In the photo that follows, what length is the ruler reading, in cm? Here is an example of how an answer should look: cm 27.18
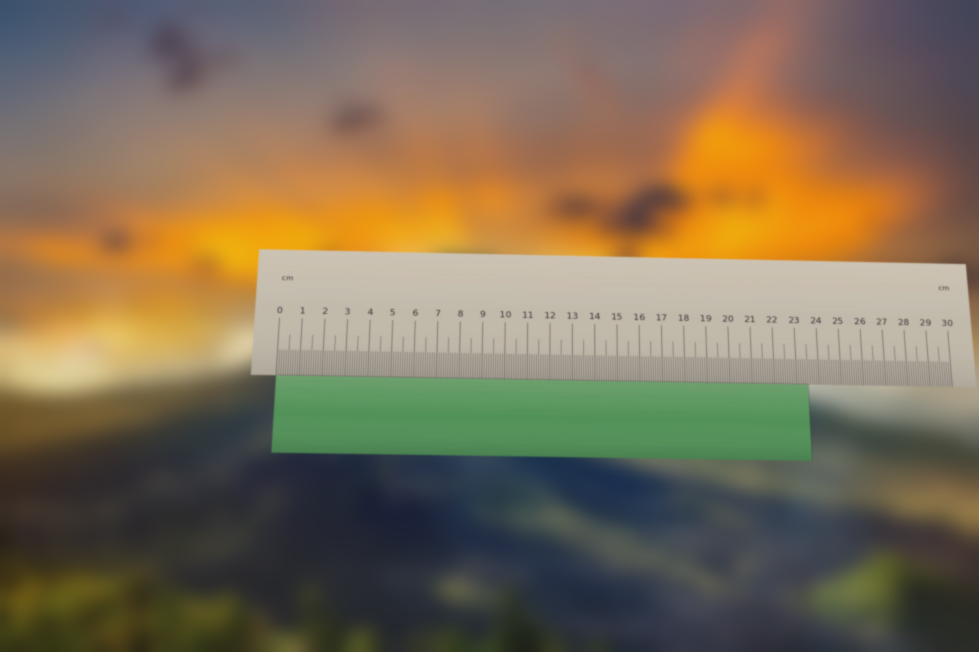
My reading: cm 23.5
